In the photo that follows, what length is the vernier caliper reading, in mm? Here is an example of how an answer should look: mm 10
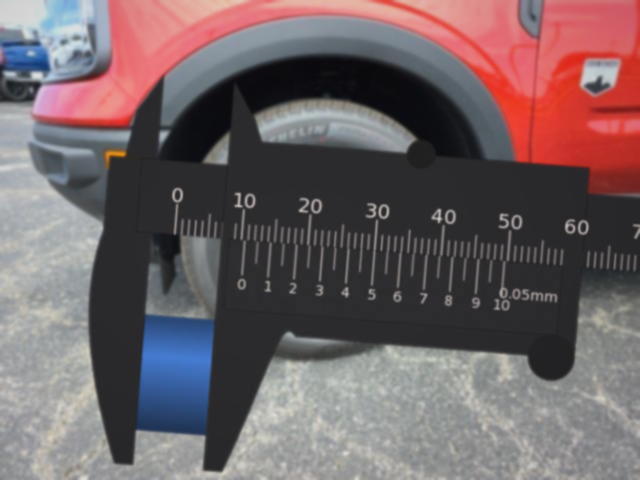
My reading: mm 10.5
